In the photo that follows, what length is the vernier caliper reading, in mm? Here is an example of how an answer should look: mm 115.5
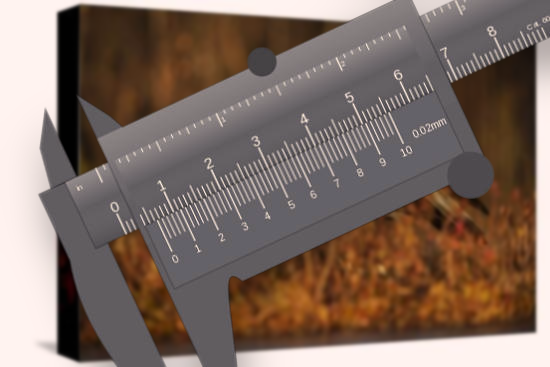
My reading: mm 6.5
